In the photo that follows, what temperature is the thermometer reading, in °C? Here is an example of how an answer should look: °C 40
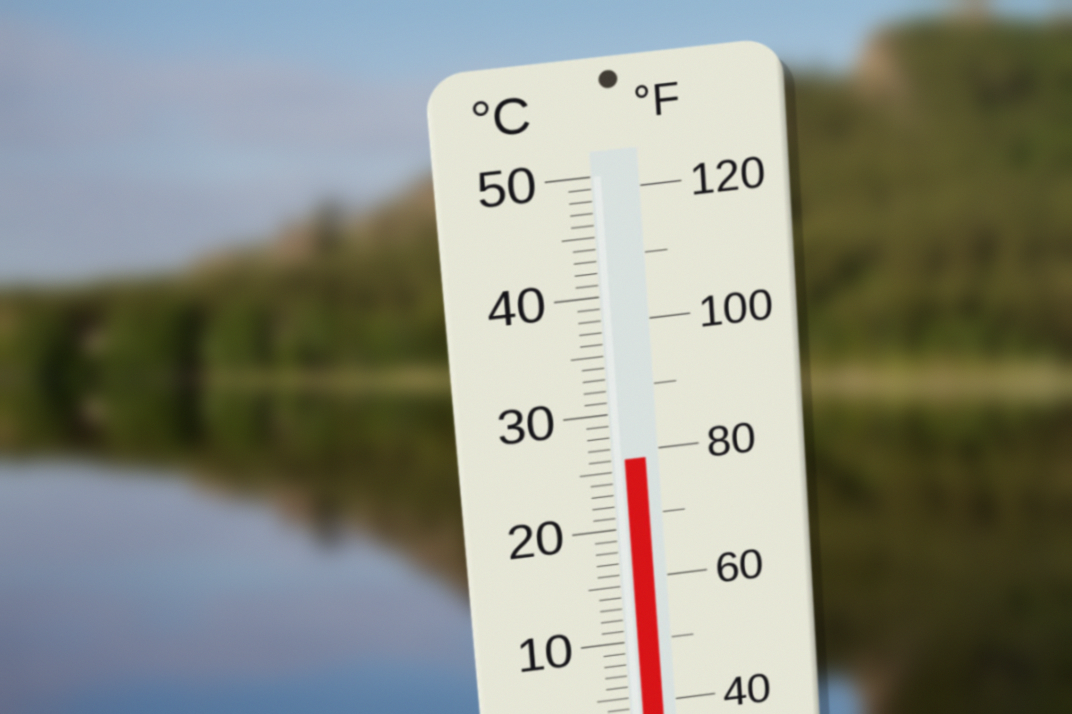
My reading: °C 26
